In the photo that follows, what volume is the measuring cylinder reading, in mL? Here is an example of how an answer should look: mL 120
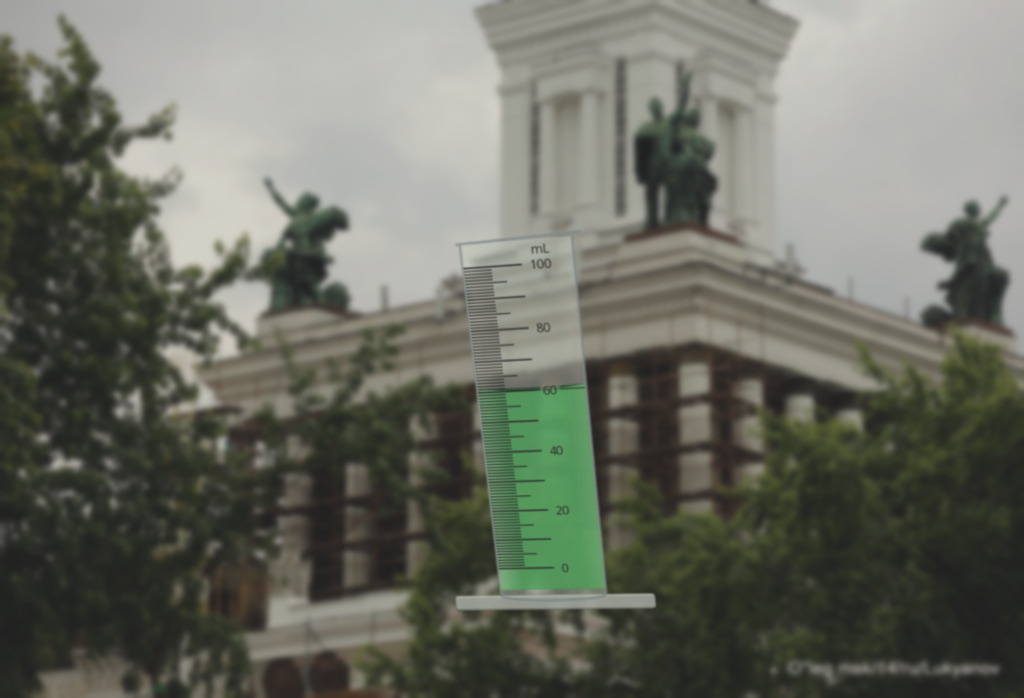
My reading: mL 60
